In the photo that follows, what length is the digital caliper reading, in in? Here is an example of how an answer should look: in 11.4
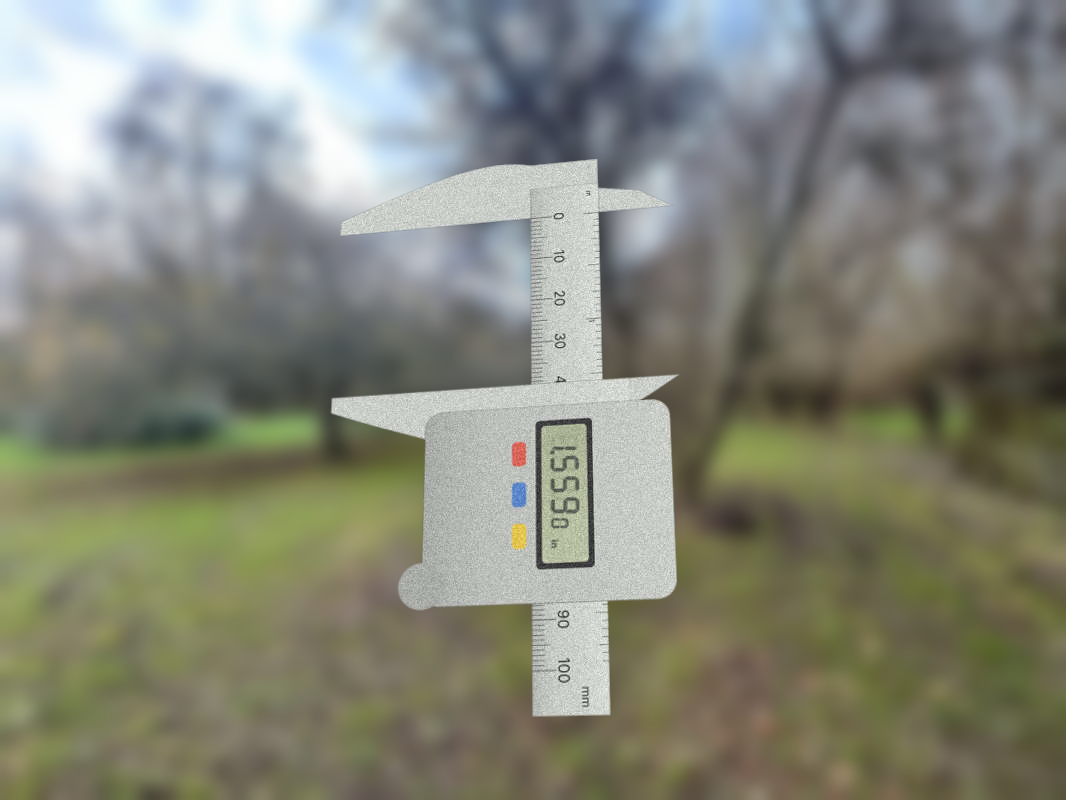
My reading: in 1.5590
